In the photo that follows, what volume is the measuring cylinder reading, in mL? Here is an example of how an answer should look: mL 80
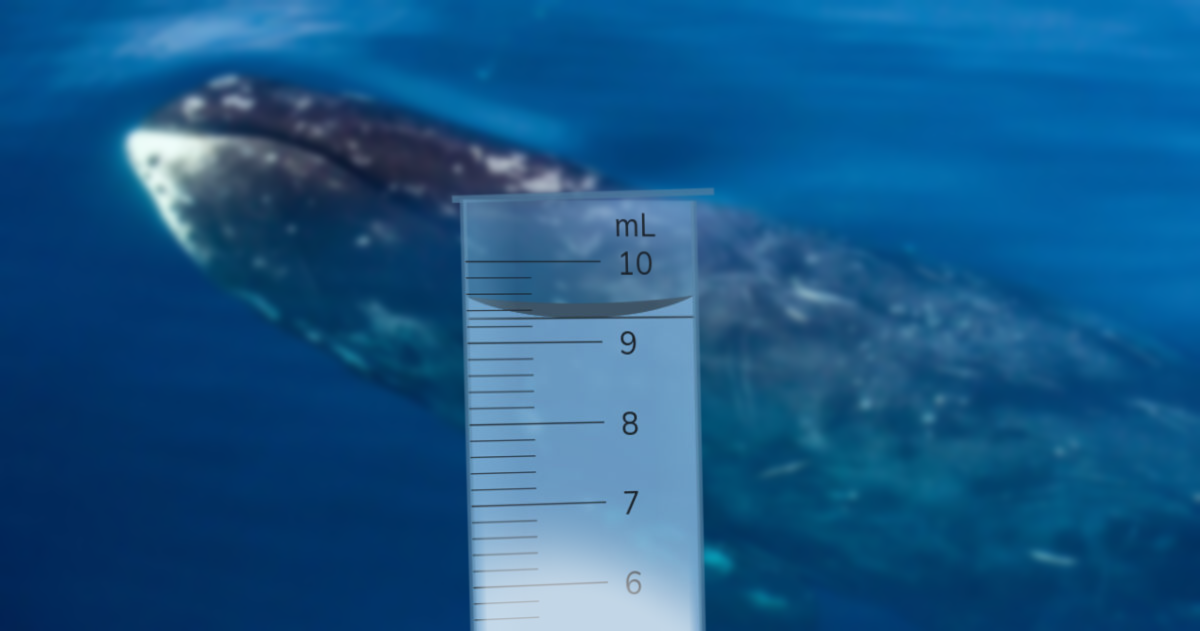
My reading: mL 9.3
